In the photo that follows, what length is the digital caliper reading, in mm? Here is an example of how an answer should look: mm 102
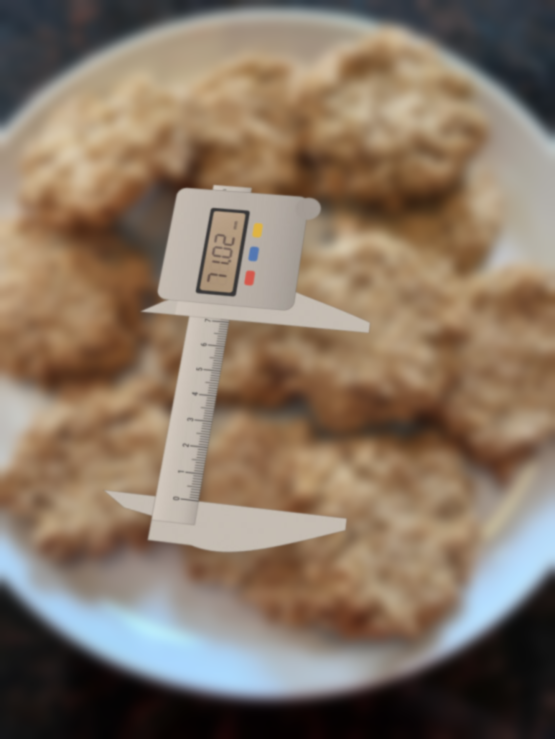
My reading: mm 71.02
